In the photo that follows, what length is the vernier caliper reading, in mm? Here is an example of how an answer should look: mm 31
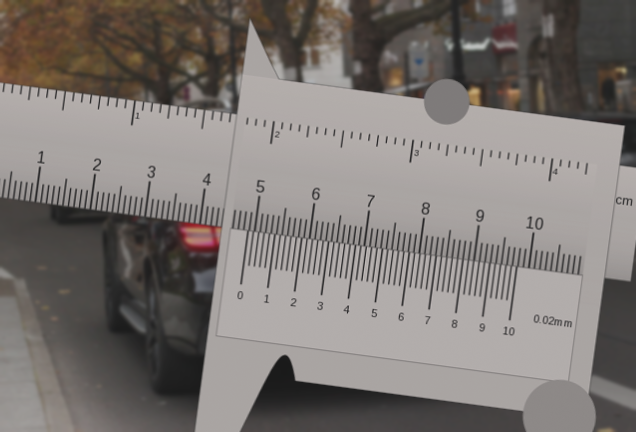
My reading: mm 48.8
